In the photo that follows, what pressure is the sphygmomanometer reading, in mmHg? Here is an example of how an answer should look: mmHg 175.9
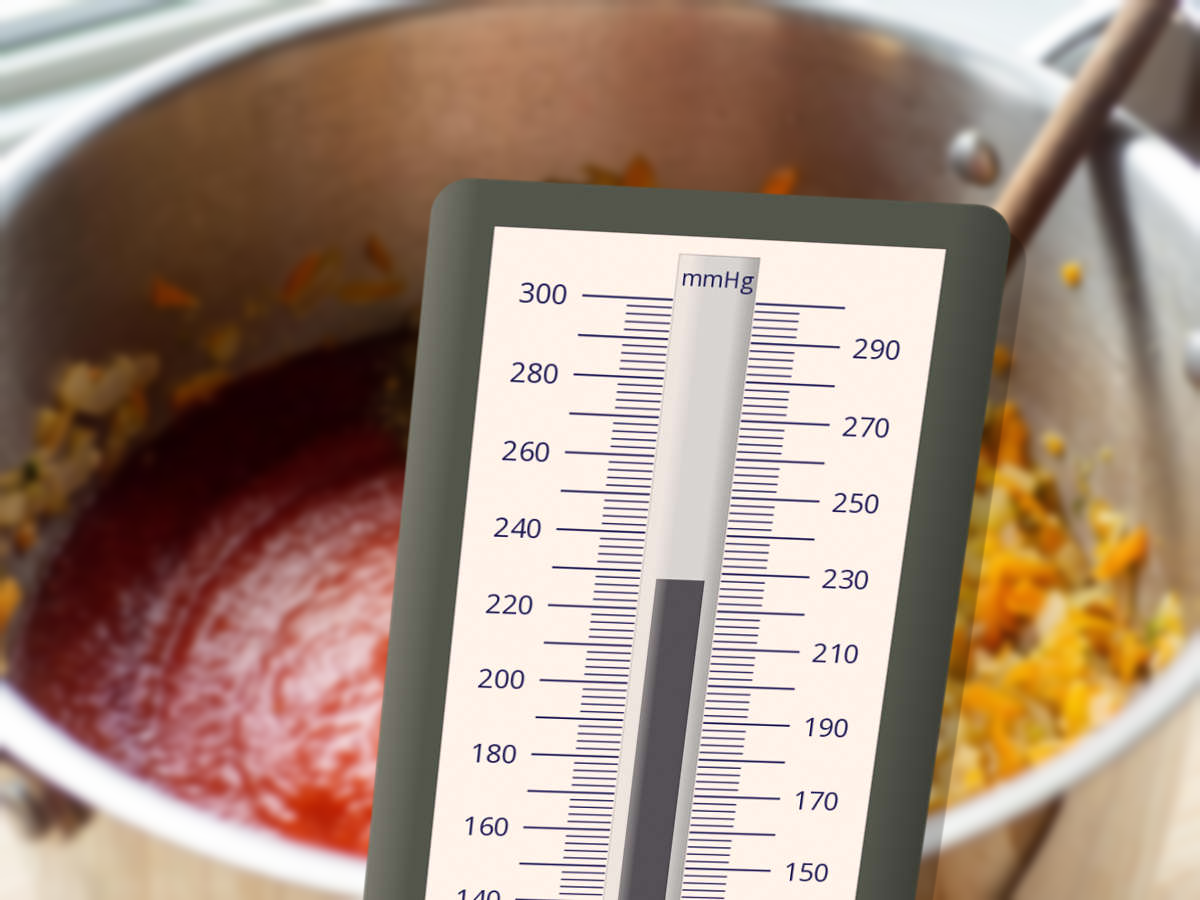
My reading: mmHg 228
